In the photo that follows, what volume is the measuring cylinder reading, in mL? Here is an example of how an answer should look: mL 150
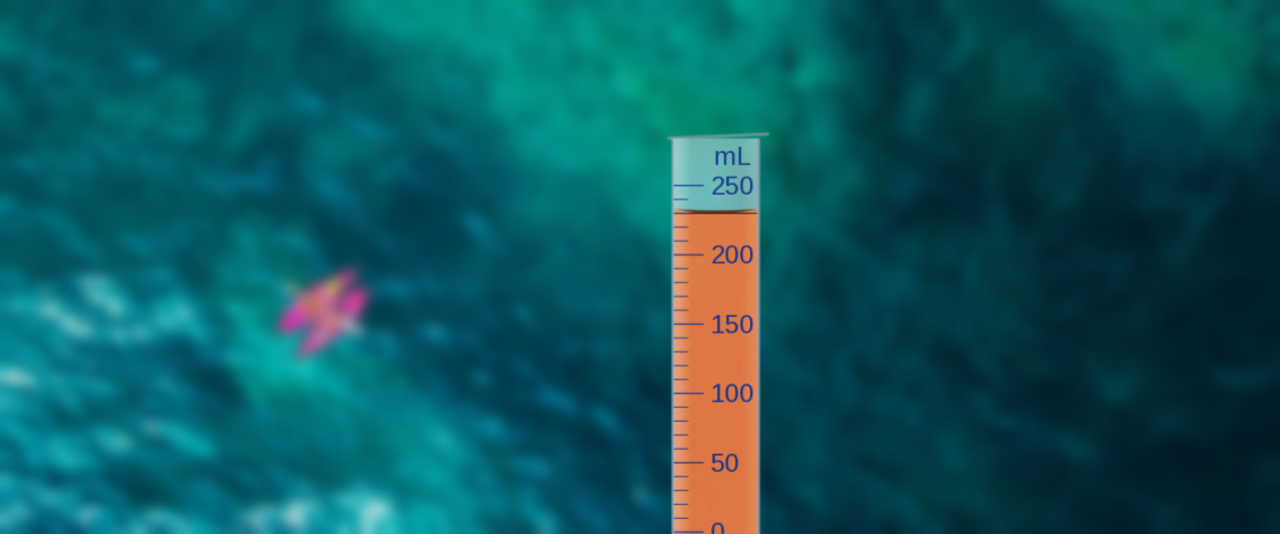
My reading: mL 230
